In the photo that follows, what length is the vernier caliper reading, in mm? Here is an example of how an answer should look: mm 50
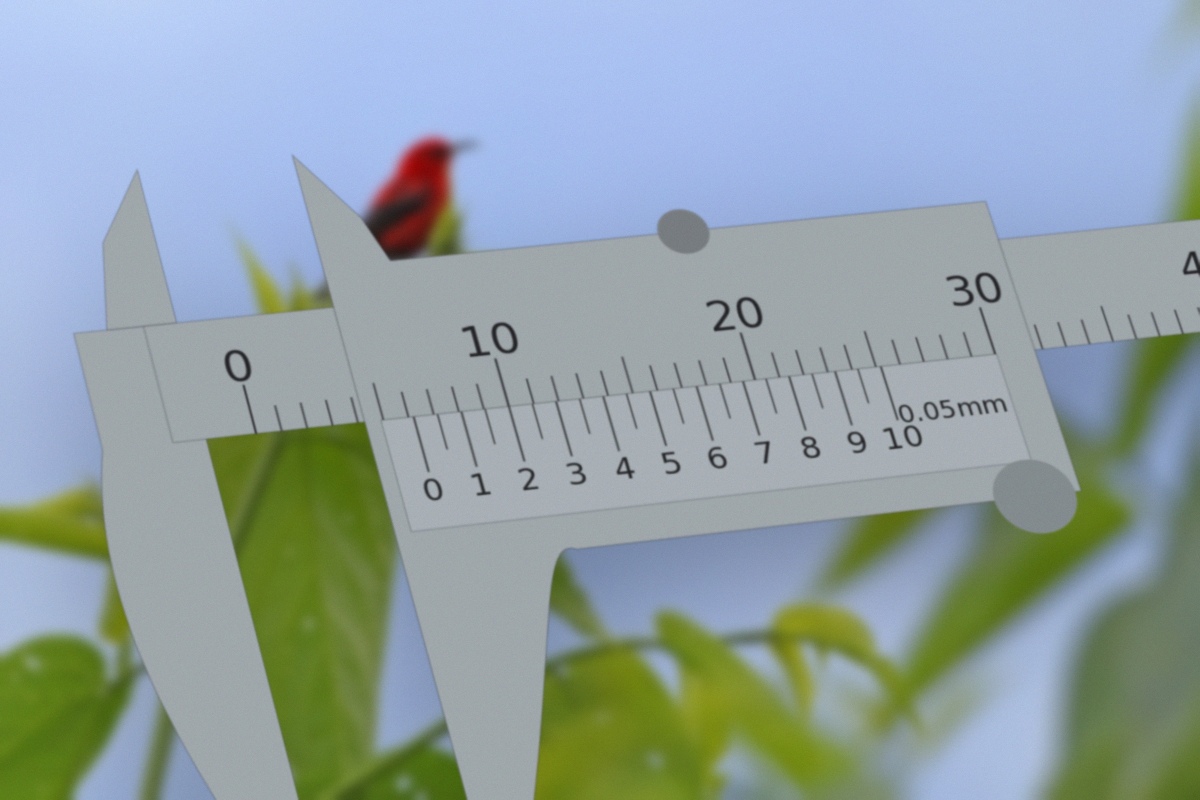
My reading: mm 6.2
